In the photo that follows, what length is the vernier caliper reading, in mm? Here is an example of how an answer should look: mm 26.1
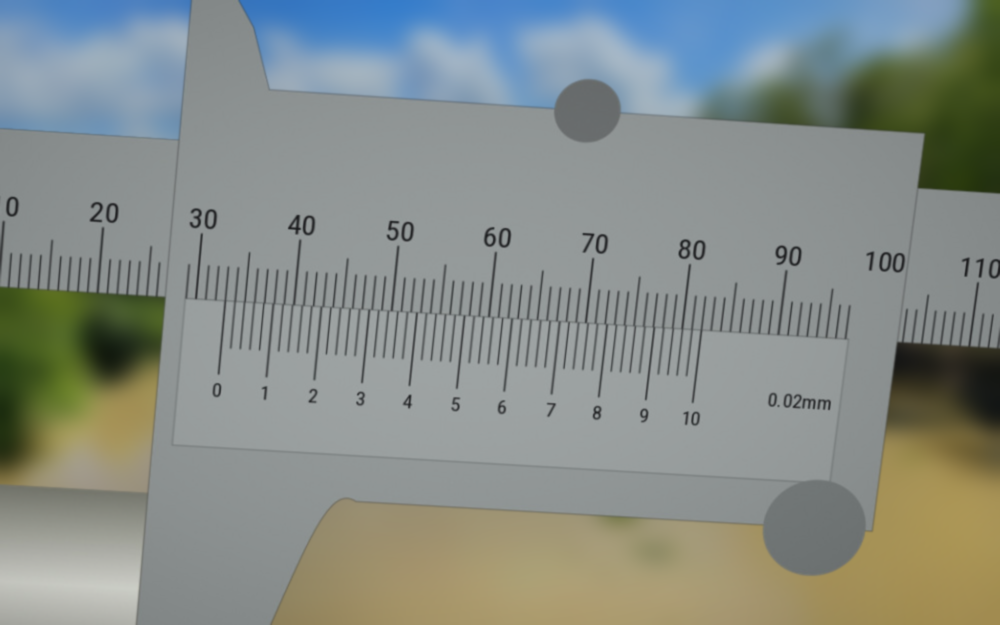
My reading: mm 33.0
